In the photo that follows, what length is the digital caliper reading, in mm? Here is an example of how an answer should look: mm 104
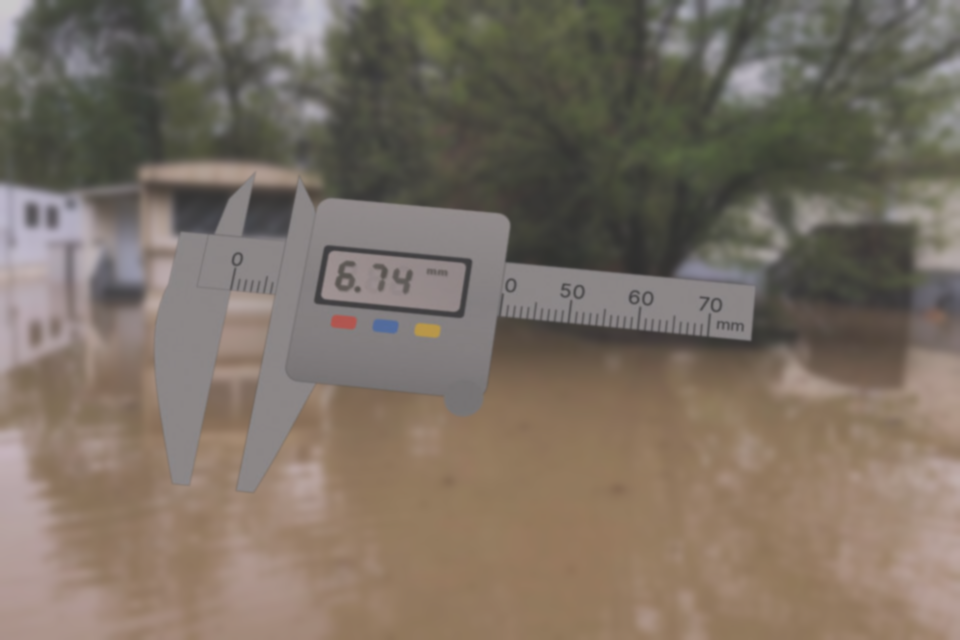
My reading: mm 6.74
